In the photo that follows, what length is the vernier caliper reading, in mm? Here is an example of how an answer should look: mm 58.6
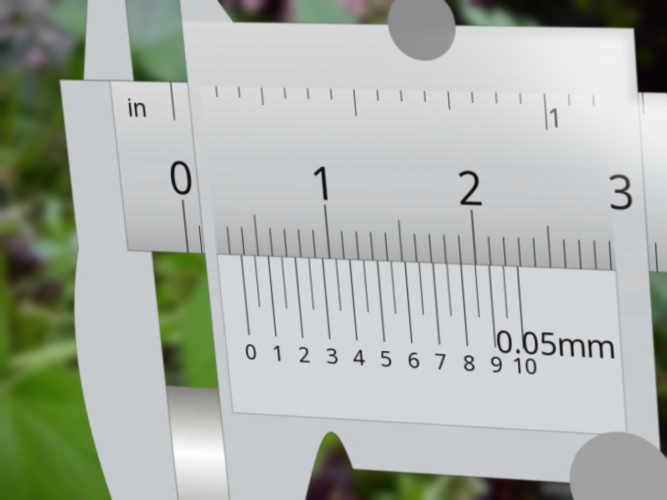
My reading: mm 3.8
